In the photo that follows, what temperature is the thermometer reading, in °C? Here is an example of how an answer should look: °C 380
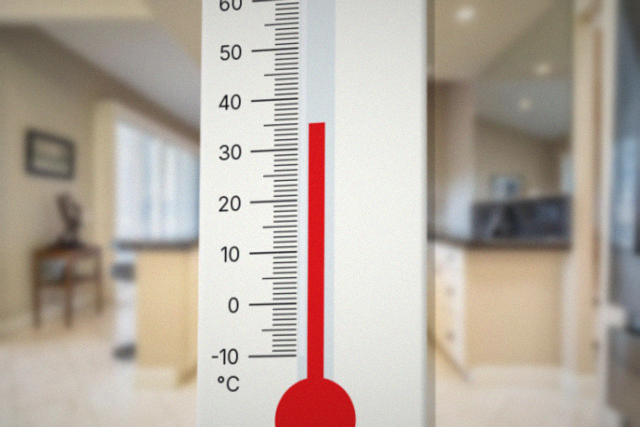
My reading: °C 35
